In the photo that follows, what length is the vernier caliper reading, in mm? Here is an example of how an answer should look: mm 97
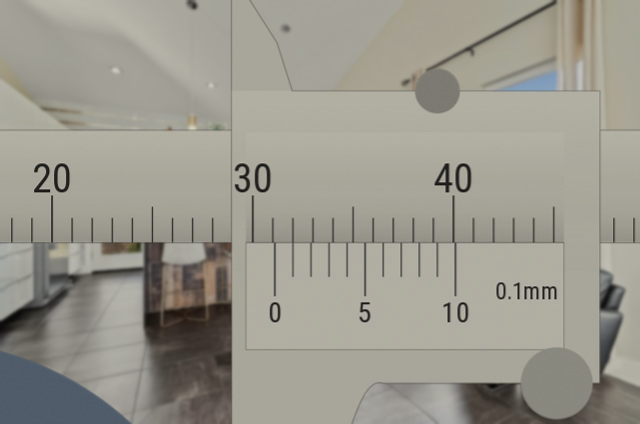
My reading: mm 31.1
